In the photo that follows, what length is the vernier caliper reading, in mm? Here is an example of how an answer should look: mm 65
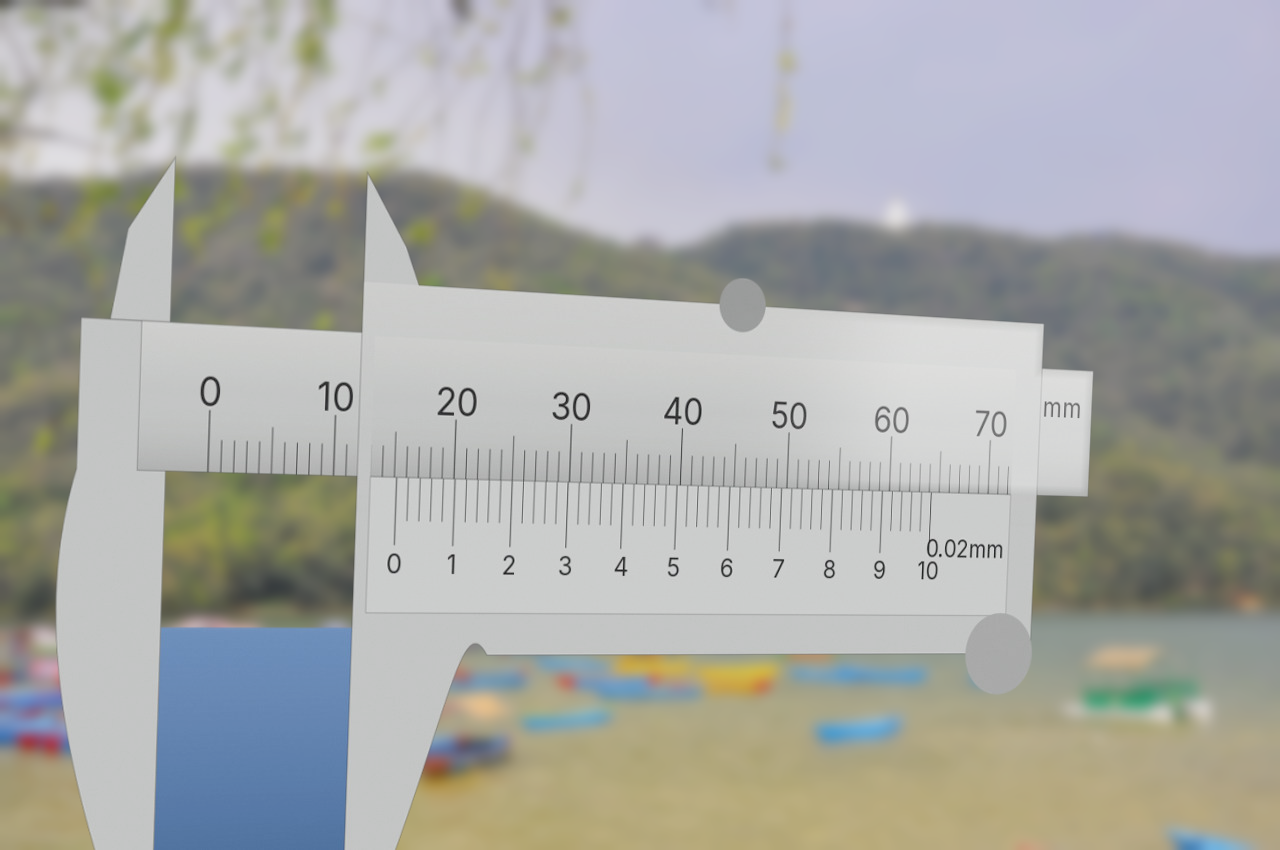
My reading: mm 15.2
